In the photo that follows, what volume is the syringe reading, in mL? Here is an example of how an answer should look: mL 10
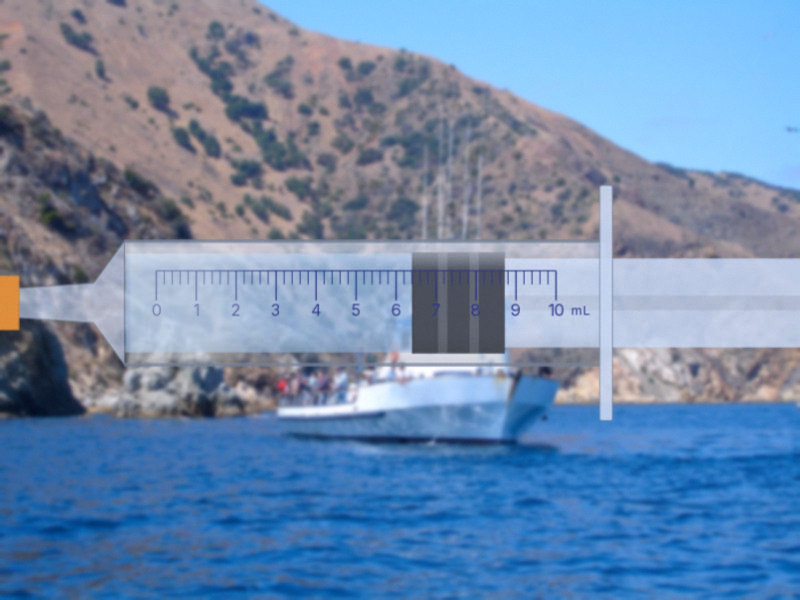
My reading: mL 6.4
